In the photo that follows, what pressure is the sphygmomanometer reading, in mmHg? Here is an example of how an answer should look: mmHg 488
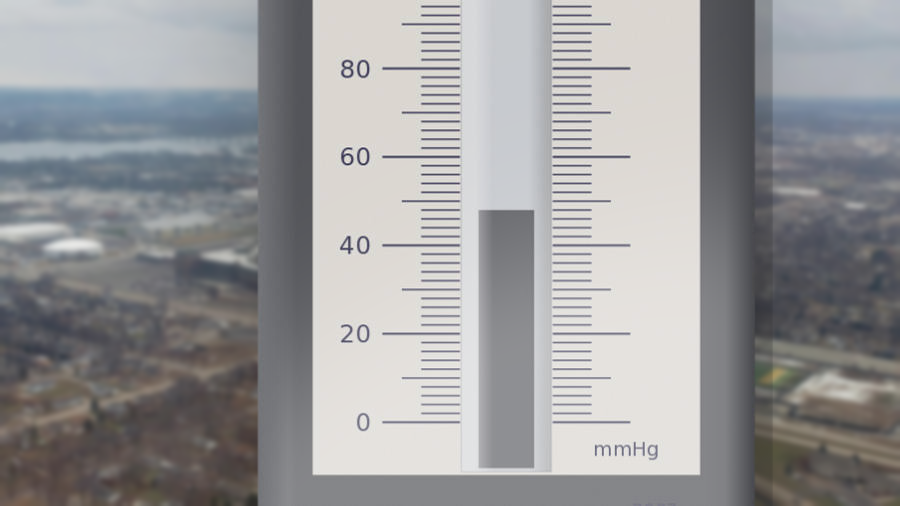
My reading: mmHg 48
